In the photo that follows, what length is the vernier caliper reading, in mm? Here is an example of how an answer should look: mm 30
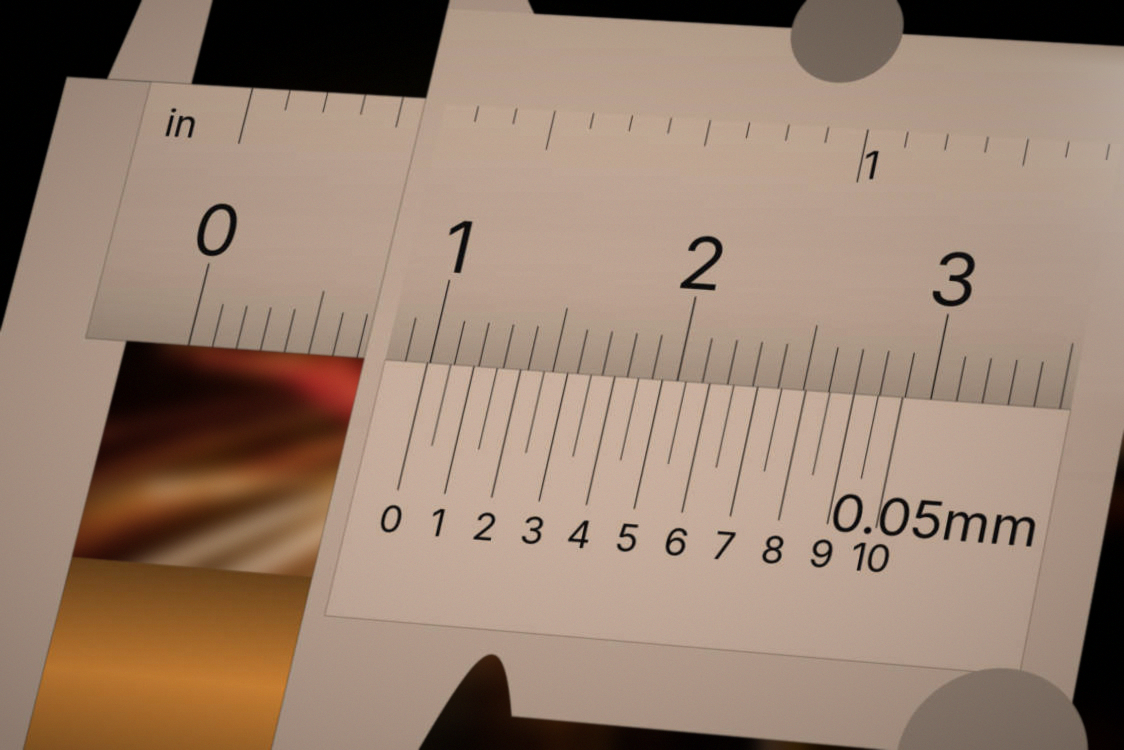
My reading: mm 9.9
